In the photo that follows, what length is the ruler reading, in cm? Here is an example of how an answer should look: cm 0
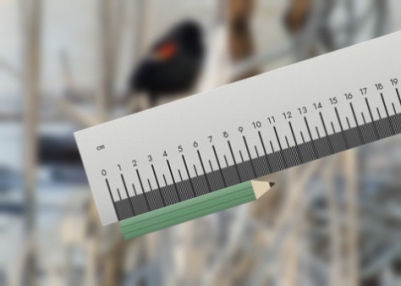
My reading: cm 10
